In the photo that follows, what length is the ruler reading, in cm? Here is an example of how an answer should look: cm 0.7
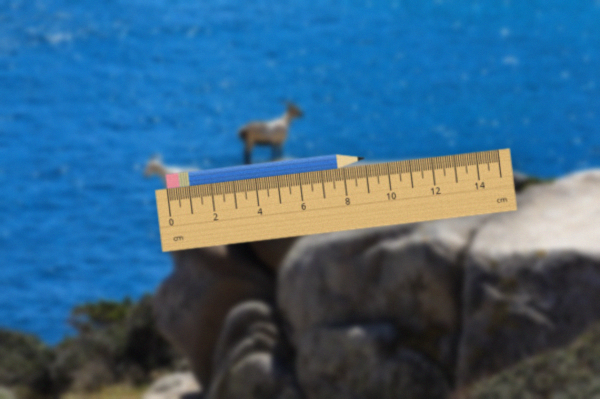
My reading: cm 9
